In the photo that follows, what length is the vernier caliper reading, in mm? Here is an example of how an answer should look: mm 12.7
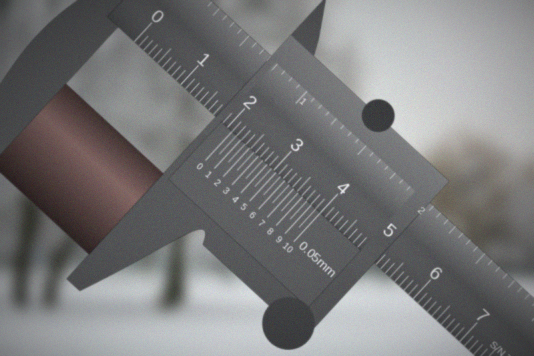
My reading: mm 21.0
